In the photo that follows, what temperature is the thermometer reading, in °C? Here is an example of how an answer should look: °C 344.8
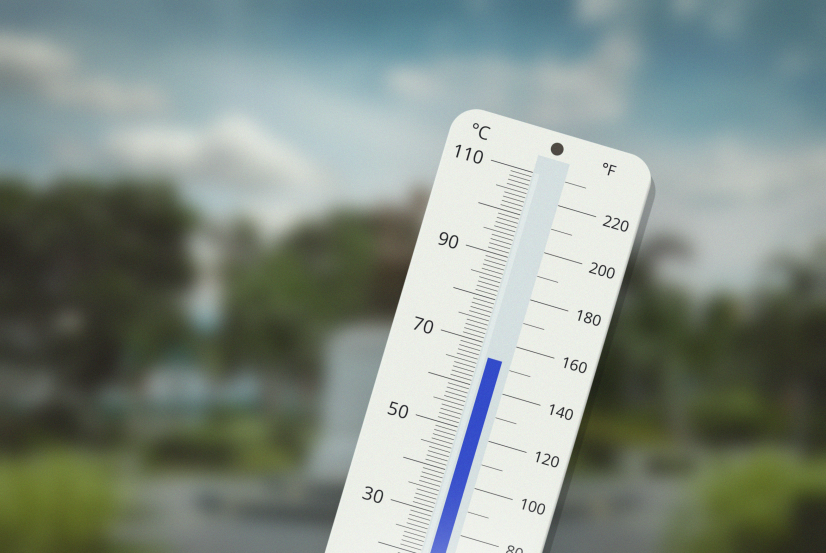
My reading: °C 67
